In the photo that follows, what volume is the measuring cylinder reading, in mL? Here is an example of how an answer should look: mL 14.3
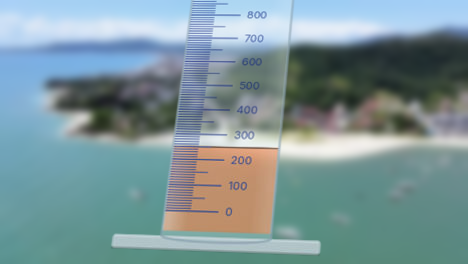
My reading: mL 250
